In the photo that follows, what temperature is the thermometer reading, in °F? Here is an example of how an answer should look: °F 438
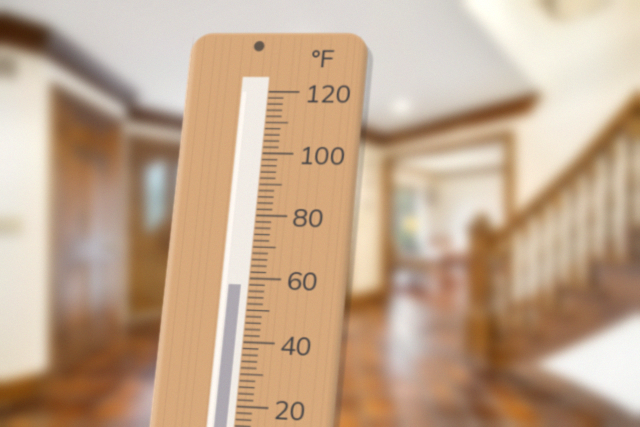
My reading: °F 58
